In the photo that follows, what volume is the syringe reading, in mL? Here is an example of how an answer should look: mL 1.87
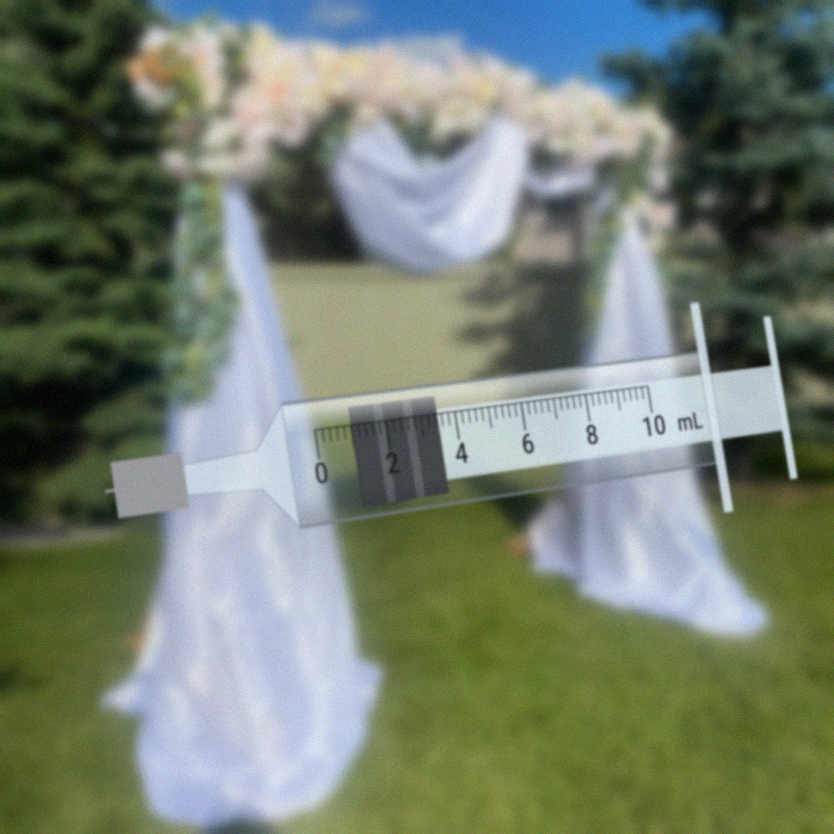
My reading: mL 1
